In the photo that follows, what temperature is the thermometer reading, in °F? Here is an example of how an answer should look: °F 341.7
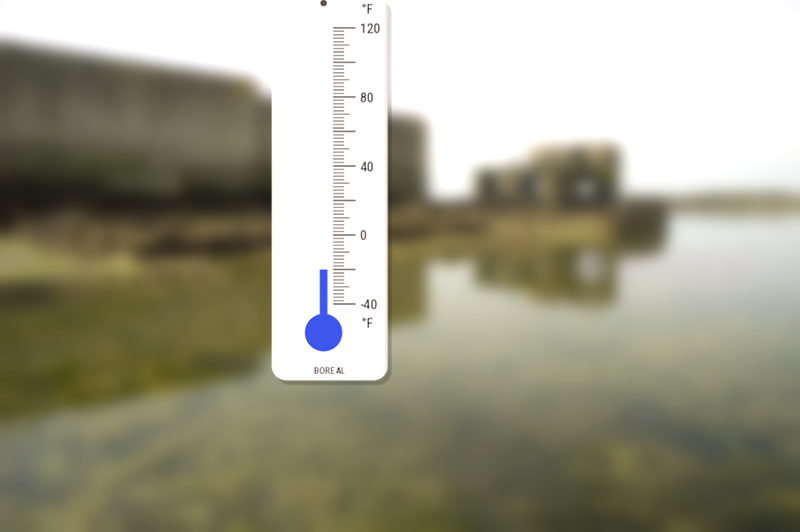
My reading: °F -20
